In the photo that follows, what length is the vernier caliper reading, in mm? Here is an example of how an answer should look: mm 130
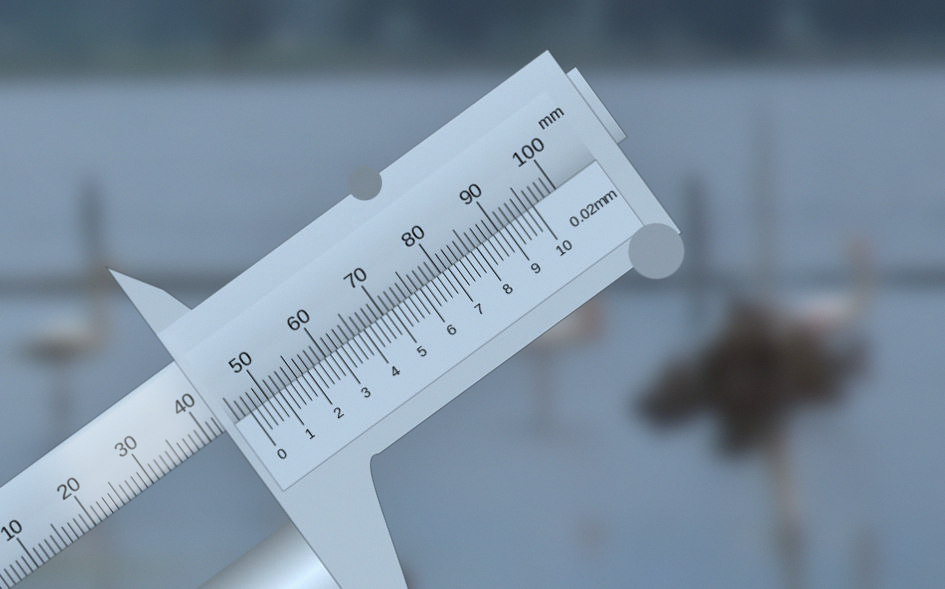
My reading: mm 47.0
